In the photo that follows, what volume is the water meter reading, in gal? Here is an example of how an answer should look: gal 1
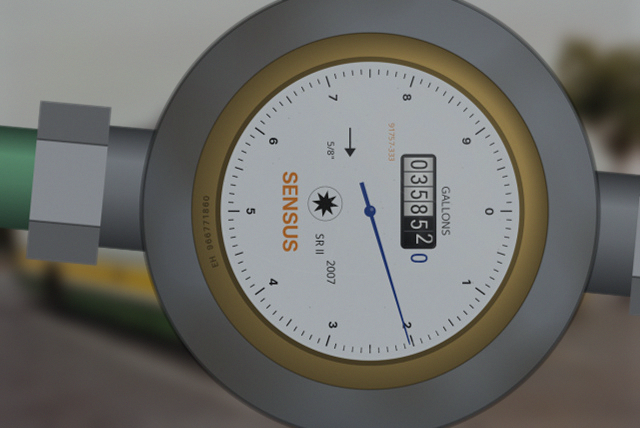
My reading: gal 358522.0
